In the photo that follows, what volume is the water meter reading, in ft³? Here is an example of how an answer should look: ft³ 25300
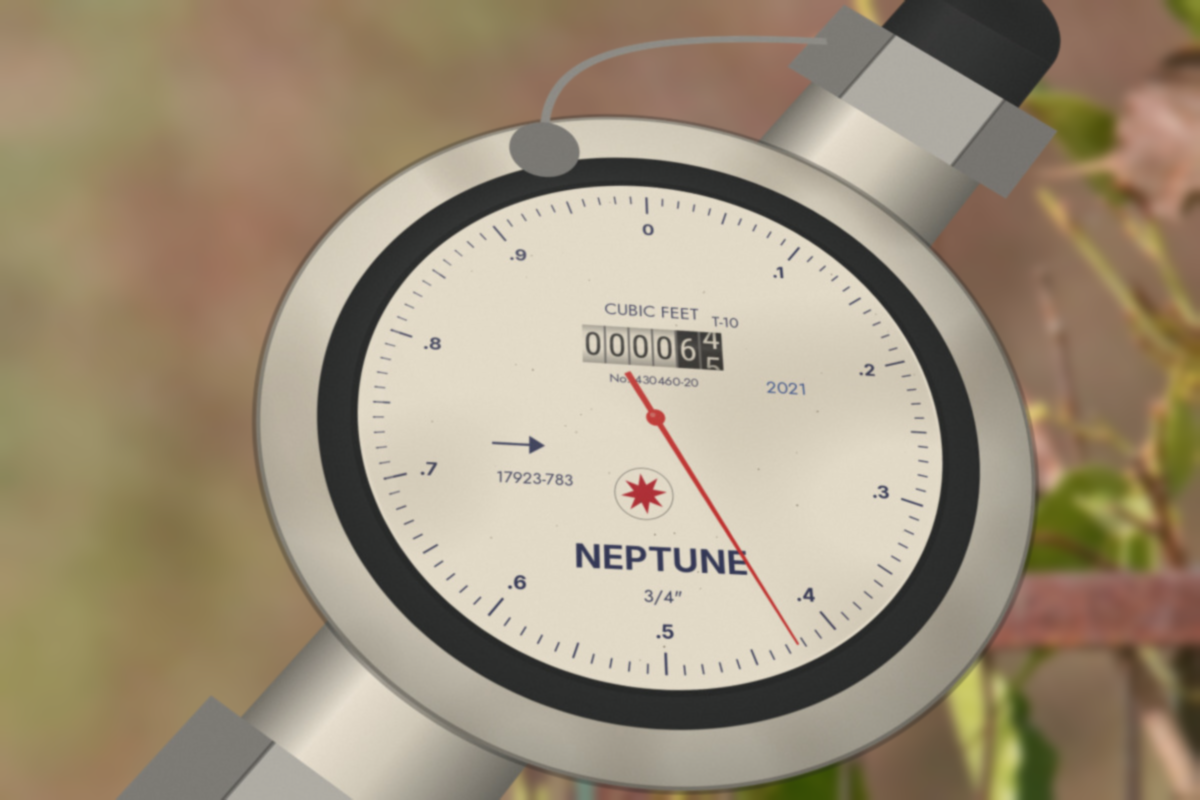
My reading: ft³ 64.42
